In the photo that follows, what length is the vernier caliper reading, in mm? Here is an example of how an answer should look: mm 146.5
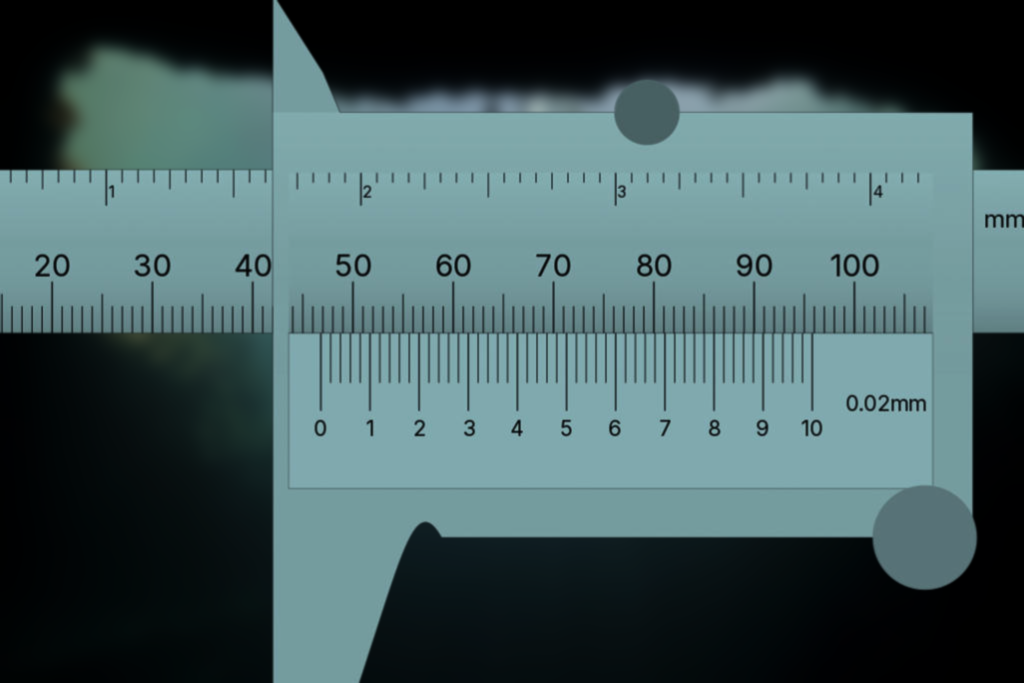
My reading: mm 46.8
